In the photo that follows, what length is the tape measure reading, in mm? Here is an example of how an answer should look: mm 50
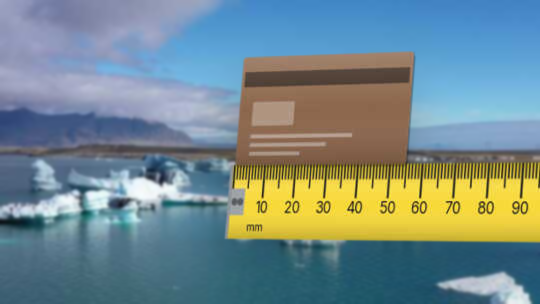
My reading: mm 55
